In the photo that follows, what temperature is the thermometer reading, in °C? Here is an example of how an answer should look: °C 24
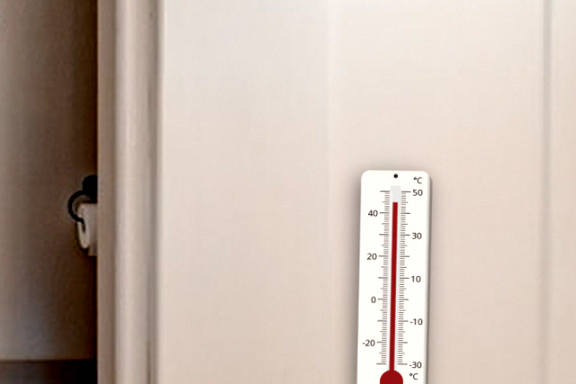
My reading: °C 45
